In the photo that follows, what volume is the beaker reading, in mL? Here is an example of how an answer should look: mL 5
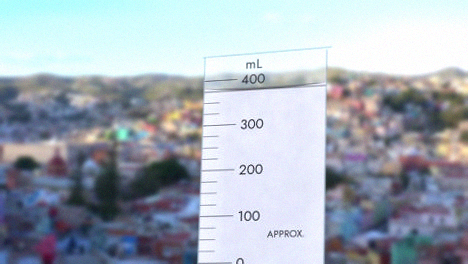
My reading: mL 375
